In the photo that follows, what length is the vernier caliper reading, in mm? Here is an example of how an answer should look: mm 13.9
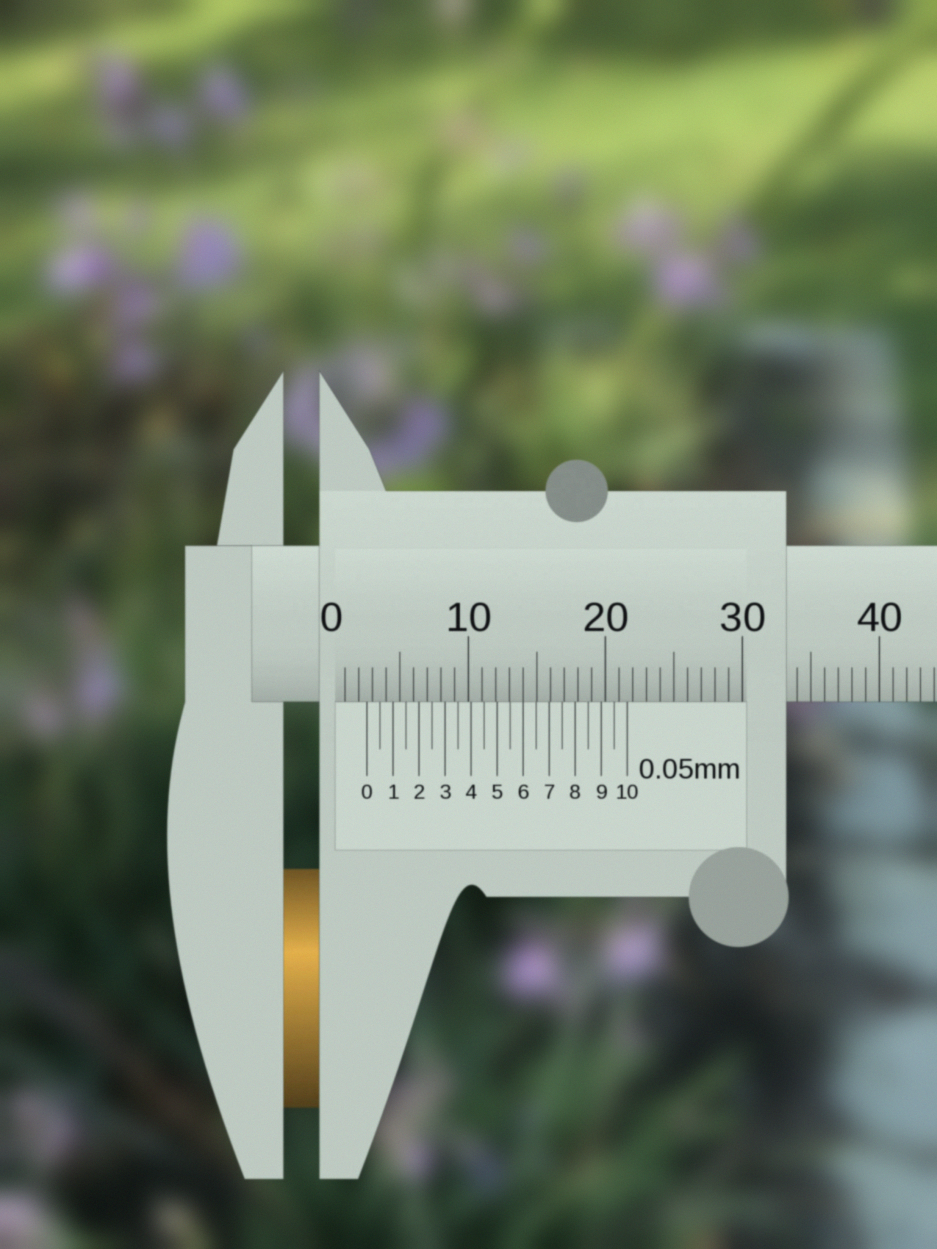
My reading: mm 2.6
